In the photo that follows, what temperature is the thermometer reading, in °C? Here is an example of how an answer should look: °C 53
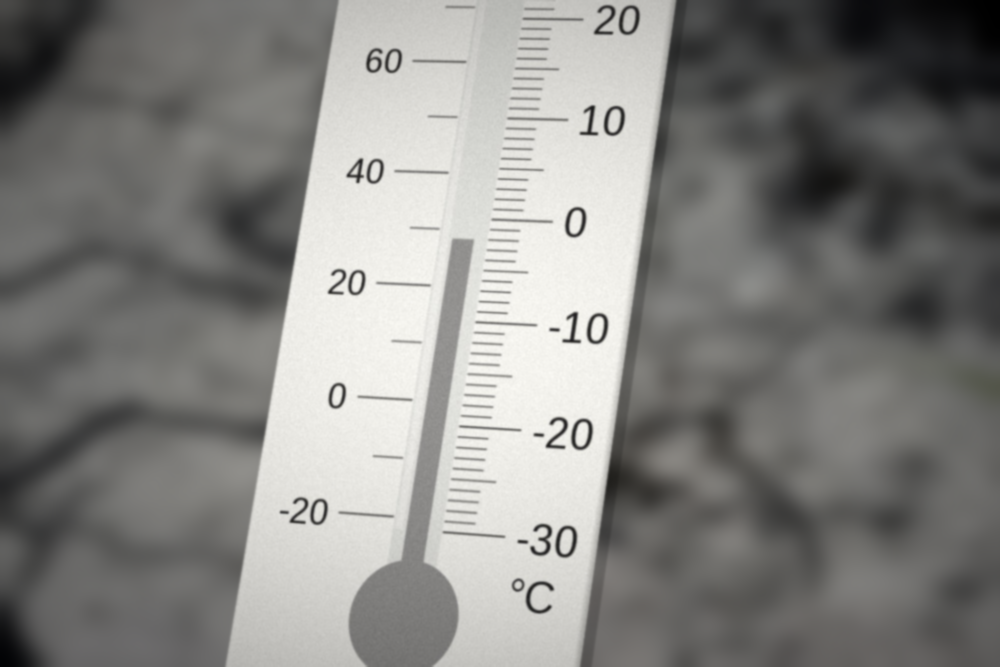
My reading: °C -2
